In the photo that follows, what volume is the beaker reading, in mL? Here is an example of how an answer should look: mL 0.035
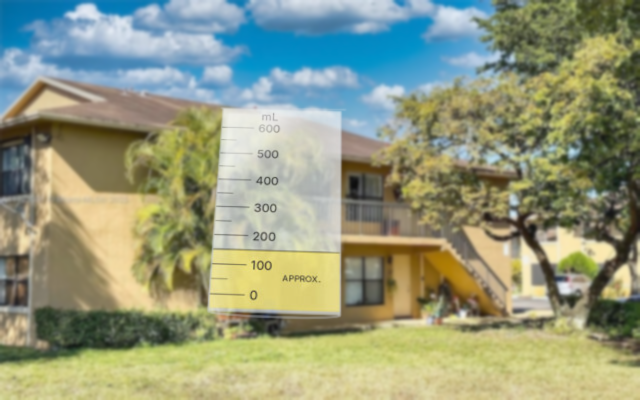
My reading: mL 150
